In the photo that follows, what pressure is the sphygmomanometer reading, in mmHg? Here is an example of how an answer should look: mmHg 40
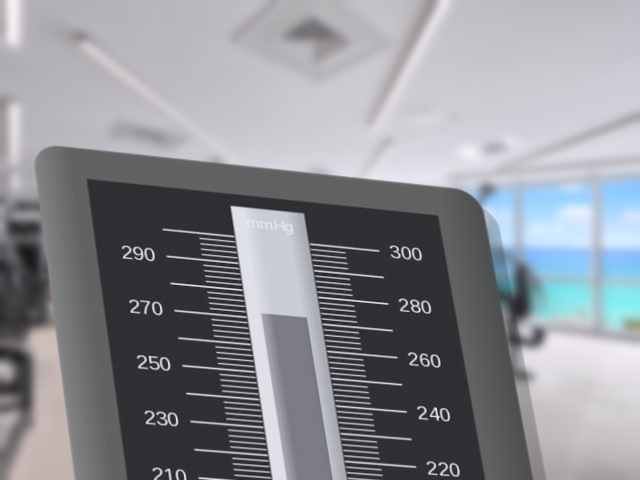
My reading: mmHg 272
